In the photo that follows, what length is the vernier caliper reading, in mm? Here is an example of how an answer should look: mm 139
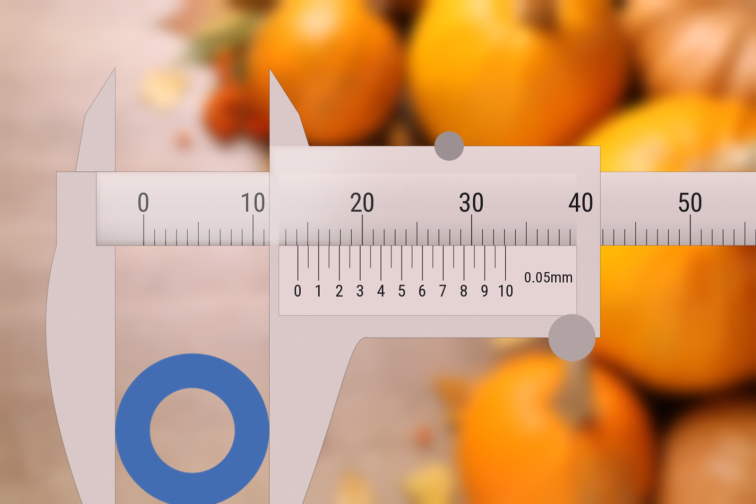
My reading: mm 14.1
